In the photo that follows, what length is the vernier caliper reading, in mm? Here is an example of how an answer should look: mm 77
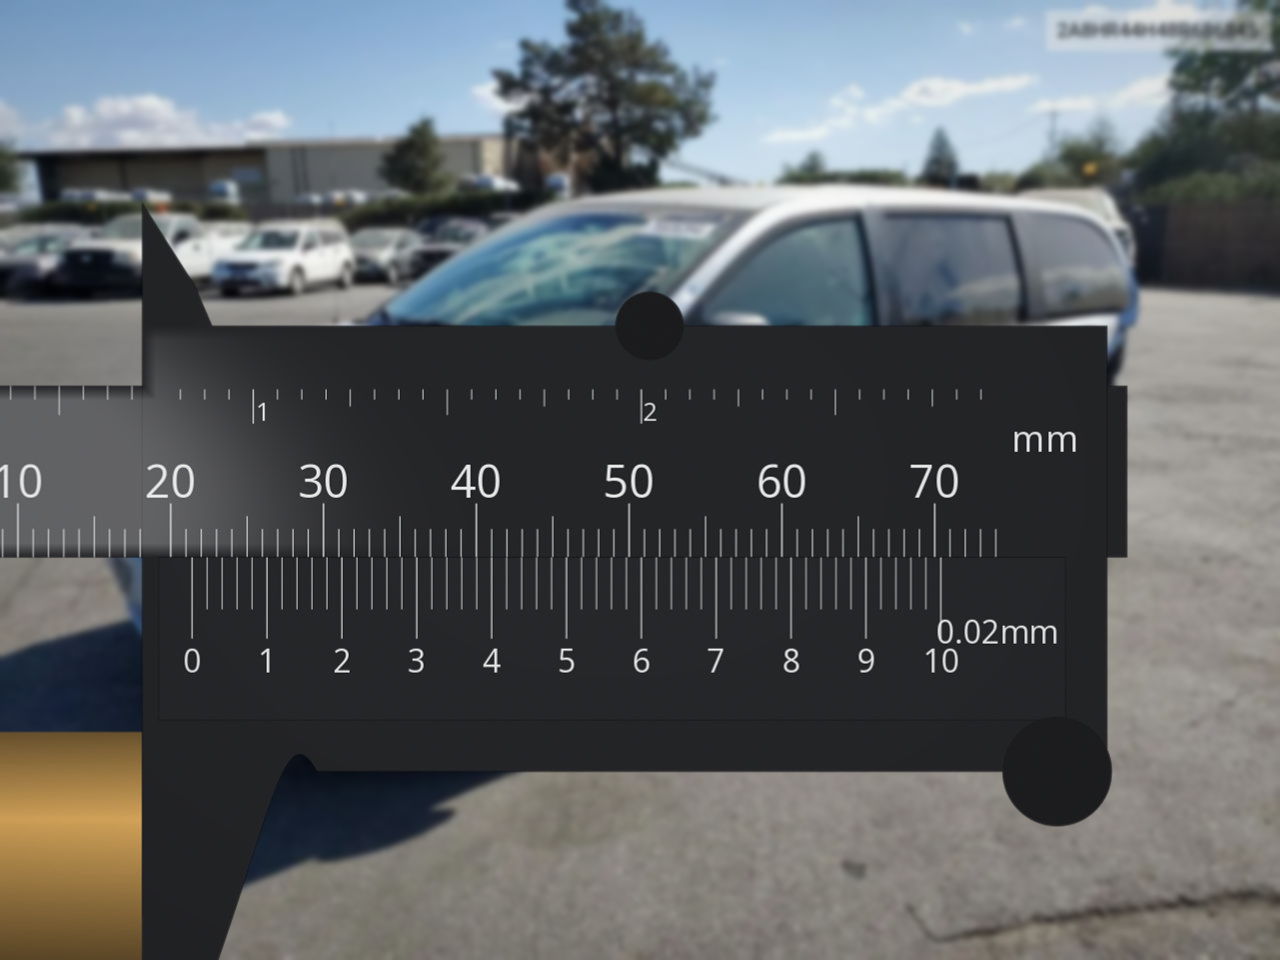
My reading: mm 21.4
